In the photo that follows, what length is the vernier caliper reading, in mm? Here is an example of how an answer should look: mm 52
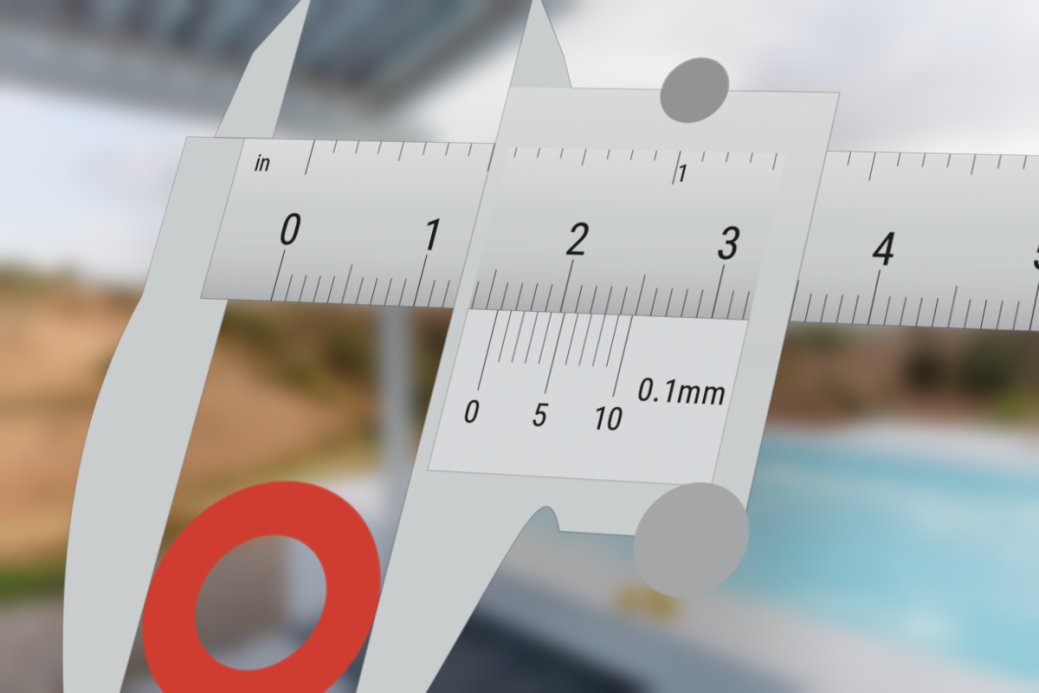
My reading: mm 15.8
